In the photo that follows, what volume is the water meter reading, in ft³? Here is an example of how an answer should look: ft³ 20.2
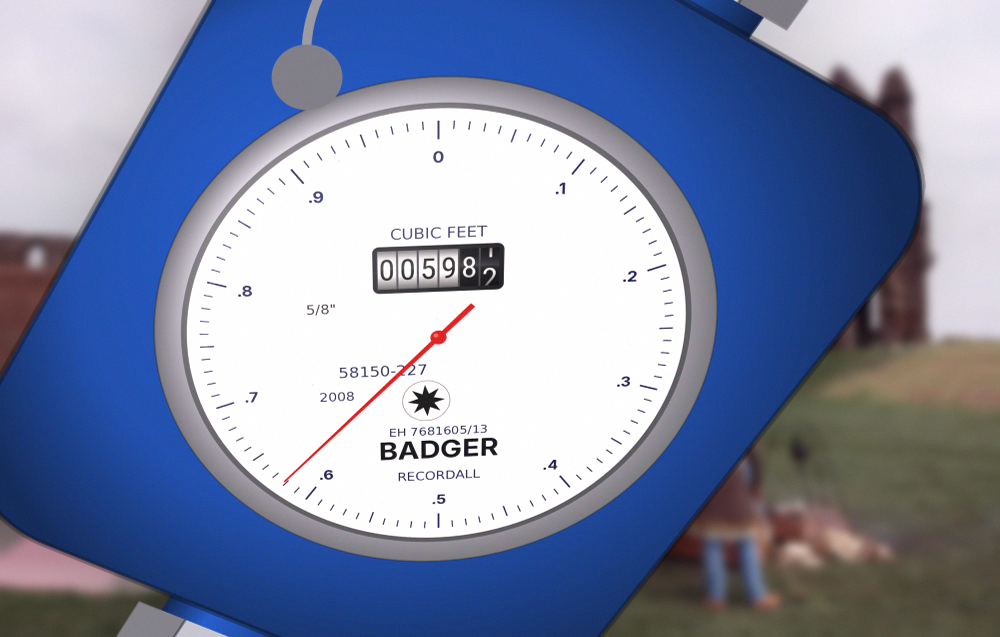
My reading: ft³ 5981.62
